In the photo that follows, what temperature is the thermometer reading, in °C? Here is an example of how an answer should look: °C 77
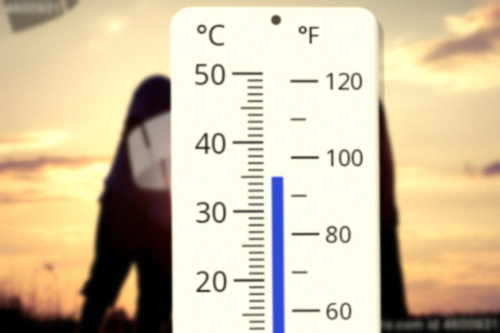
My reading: °C 35
